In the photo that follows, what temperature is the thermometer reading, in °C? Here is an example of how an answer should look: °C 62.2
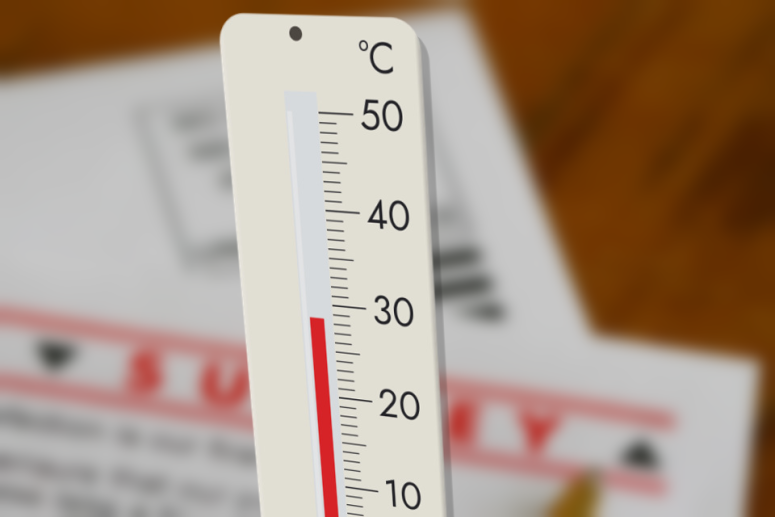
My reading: °C 28.5
